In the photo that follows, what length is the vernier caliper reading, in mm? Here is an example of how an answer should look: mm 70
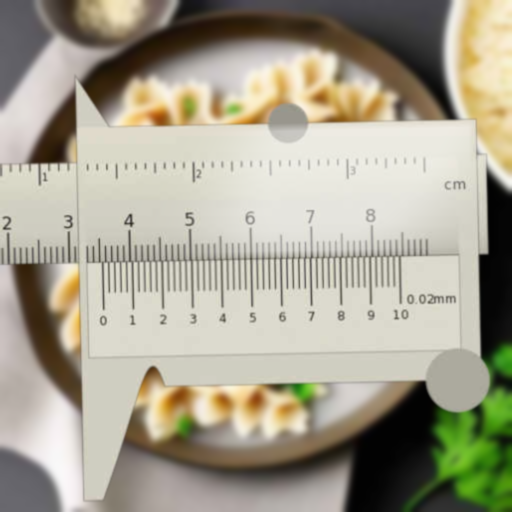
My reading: mm 35.5
